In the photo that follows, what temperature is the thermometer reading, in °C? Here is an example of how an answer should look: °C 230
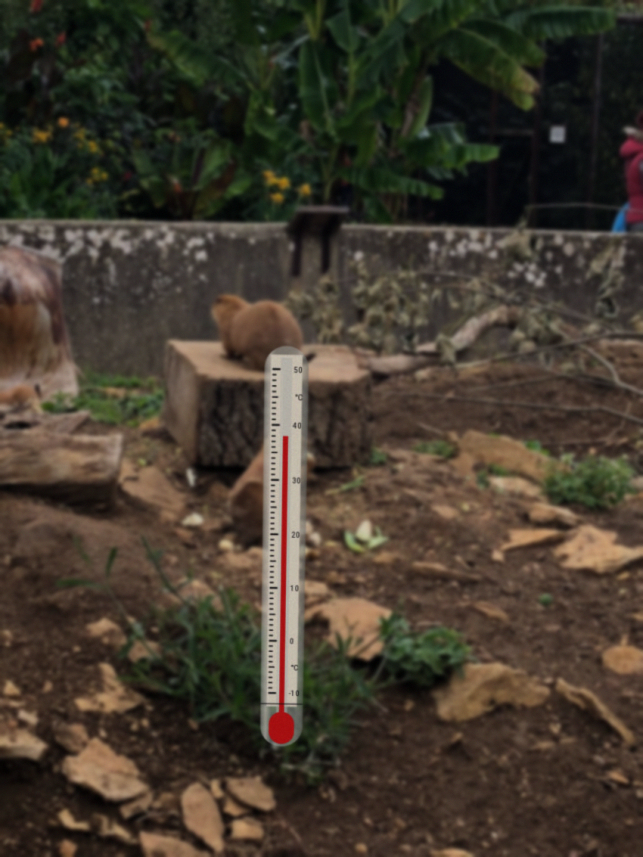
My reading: °C 38
